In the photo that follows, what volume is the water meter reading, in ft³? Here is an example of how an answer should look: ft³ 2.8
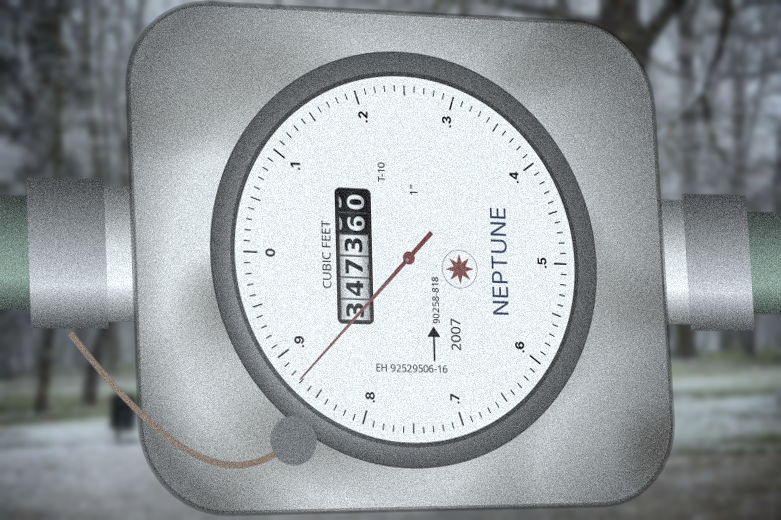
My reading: ft³ 347359.87
